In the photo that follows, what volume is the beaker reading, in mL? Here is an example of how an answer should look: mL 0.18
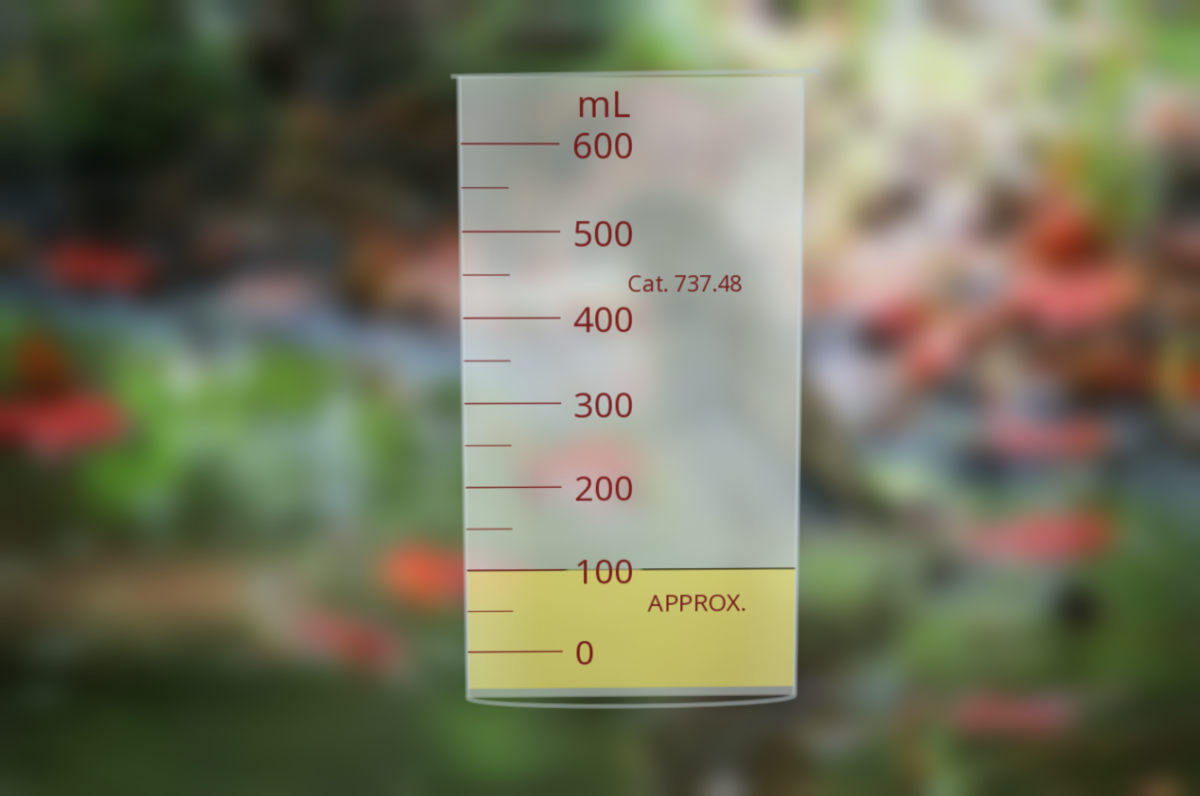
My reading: mL 100
